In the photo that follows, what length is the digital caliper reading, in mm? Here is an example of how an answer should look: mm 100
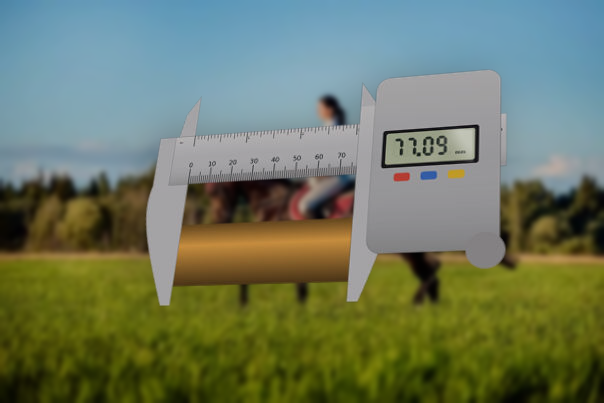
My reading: mm 77.09
